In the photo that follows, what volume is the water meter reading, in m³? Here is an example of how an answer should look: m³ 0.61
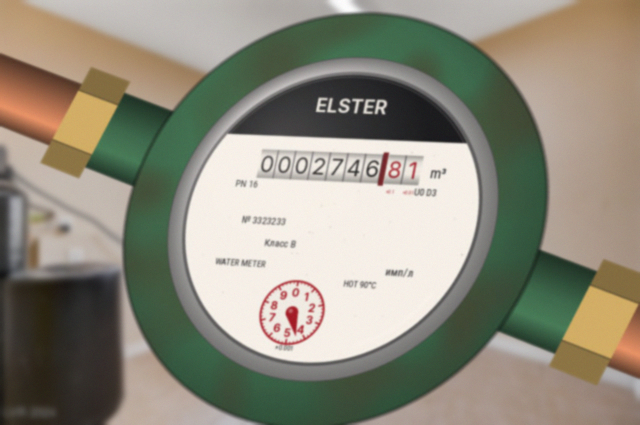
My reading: m³ 2746.814
